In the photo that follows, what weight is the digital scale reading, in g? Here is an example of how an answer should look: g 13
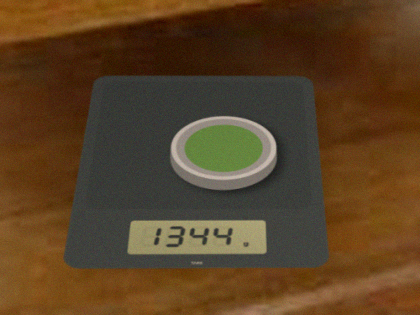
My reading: g 1344
